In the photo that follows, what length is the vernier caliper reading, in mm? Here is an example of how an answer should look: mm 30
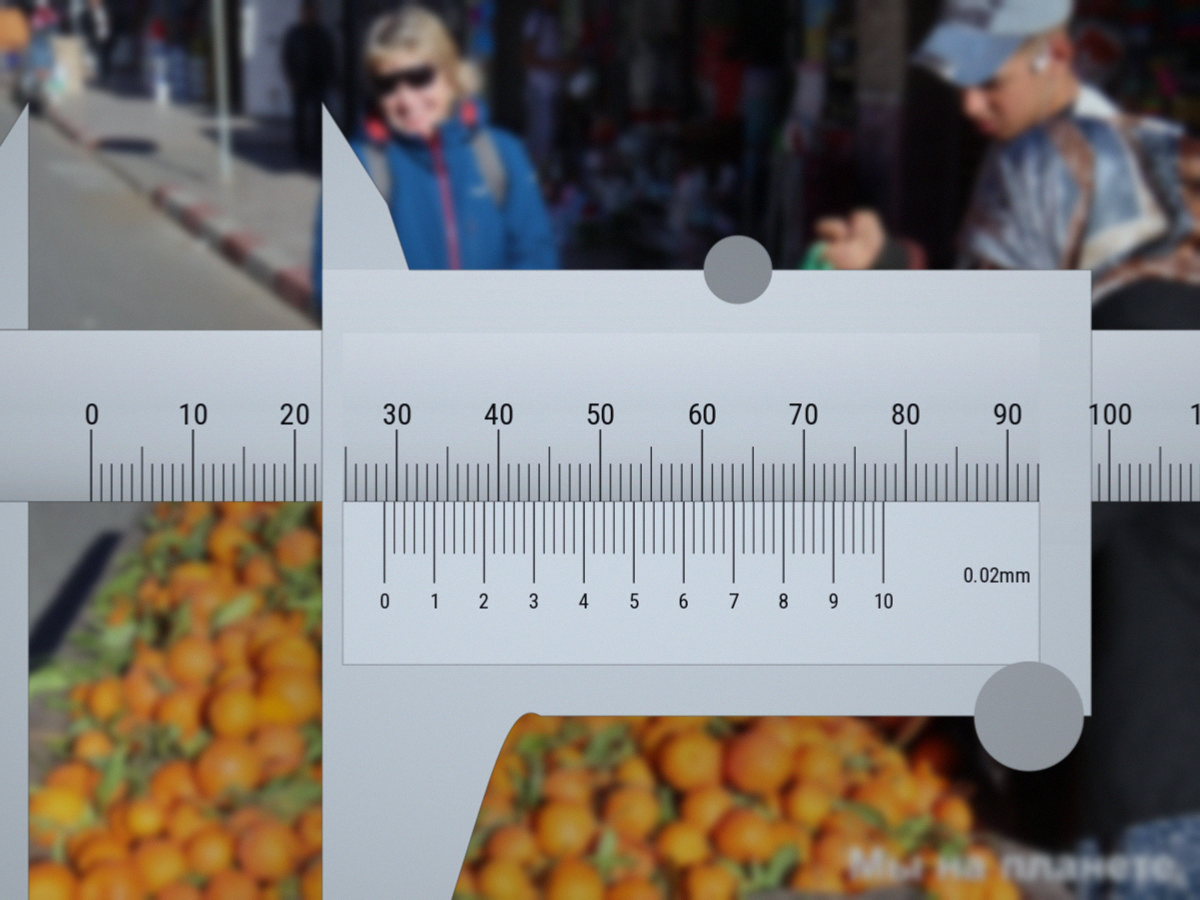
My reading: mm 28.8
